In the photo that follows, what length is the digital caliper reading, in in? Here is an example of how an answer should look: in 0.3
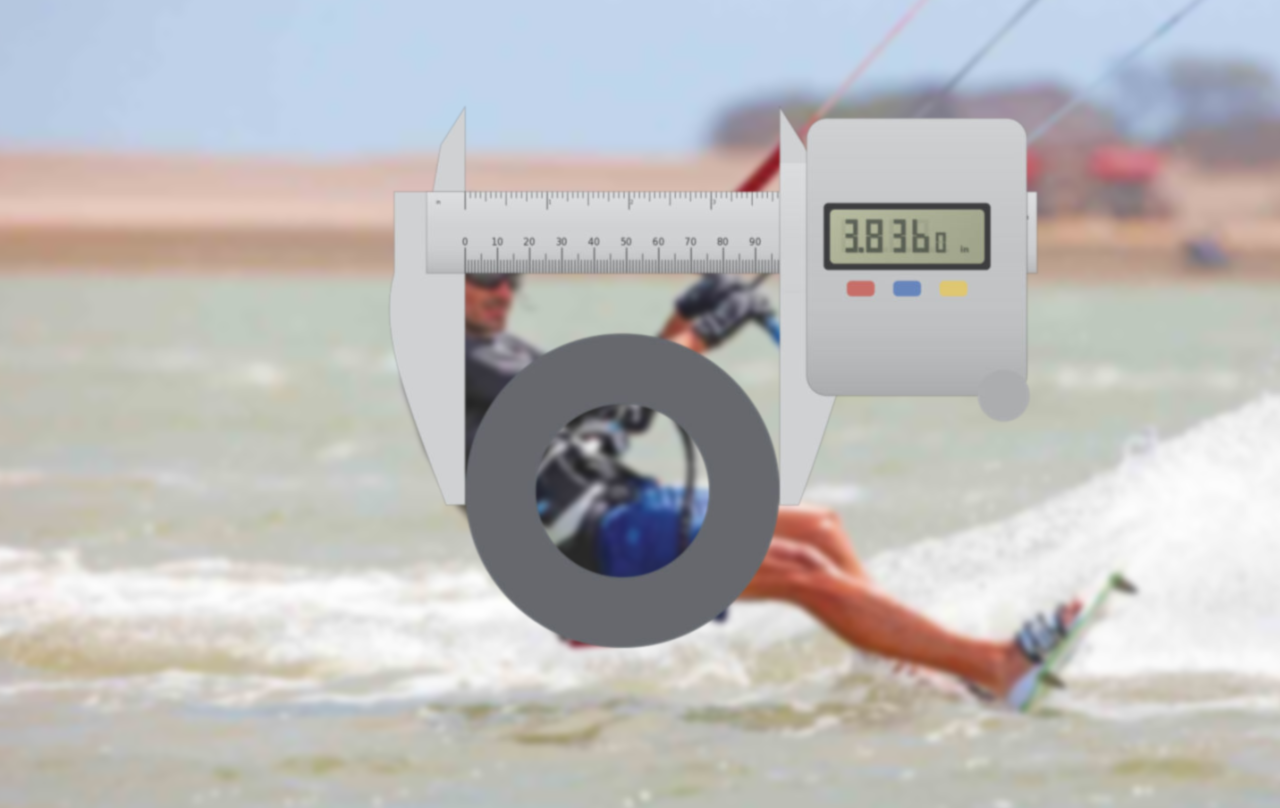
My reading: in 3.8360
